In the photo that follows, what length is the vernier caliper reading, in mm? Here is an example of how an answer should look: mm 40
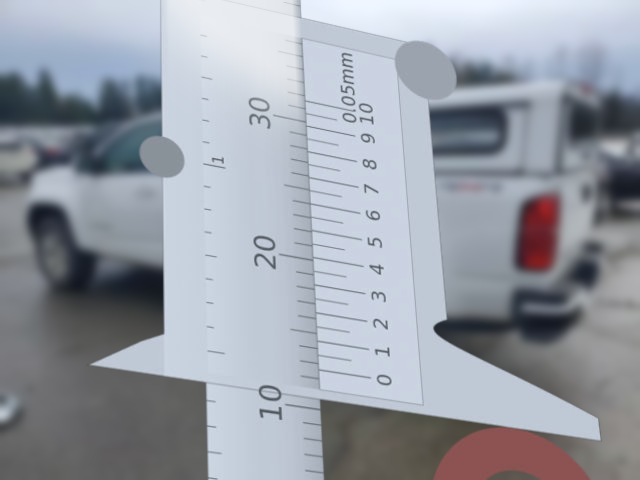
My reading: mm 12.6
